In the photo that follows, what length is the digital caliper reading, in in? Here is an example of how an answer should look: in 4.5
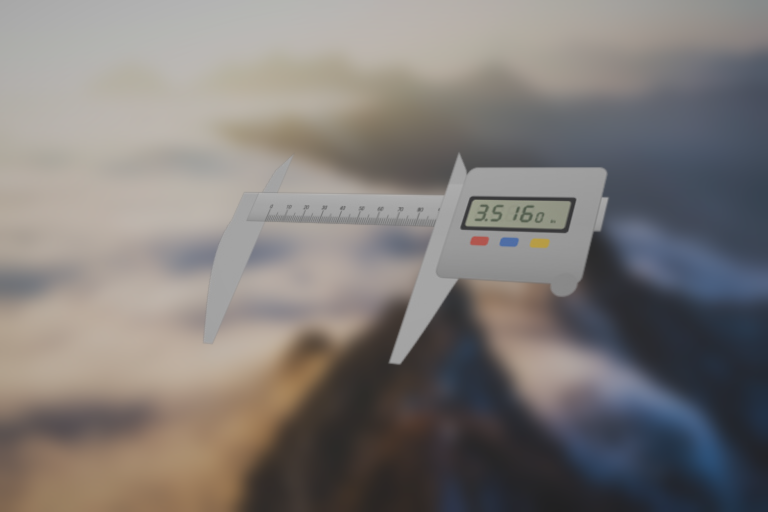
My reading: in 3.5160
